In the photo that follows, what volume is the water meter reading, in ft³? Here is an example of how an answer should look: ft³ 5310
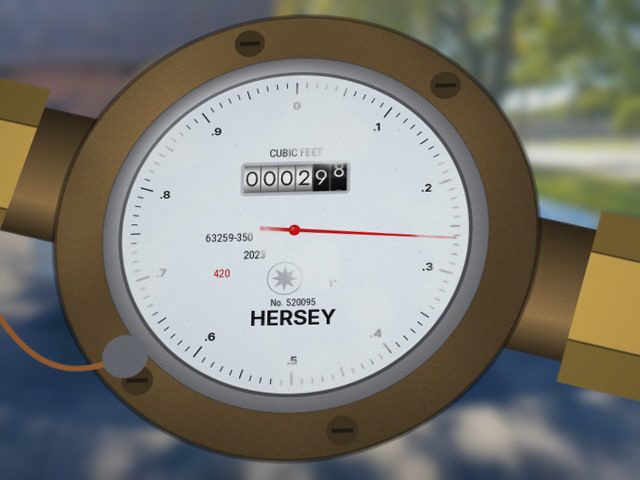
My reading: ft³ 298.26
